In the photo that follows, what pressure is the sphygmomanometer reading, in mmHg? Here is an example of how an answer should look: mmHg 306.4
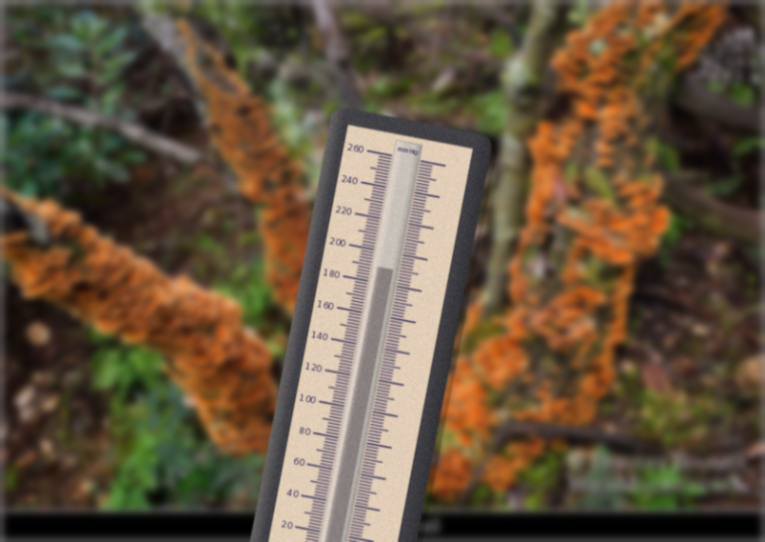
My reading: mmHg 190
